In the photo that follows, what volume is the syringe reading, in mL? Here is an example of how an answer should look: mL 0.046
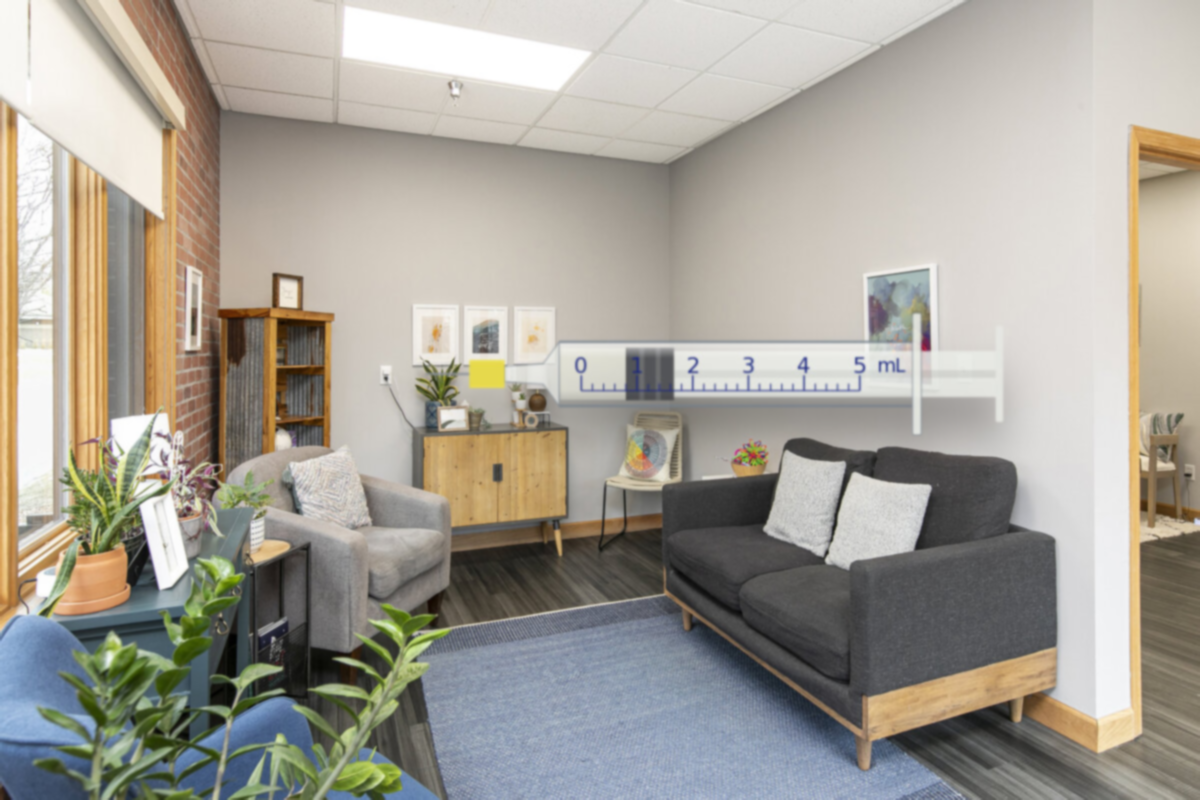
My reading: mL 0.8
